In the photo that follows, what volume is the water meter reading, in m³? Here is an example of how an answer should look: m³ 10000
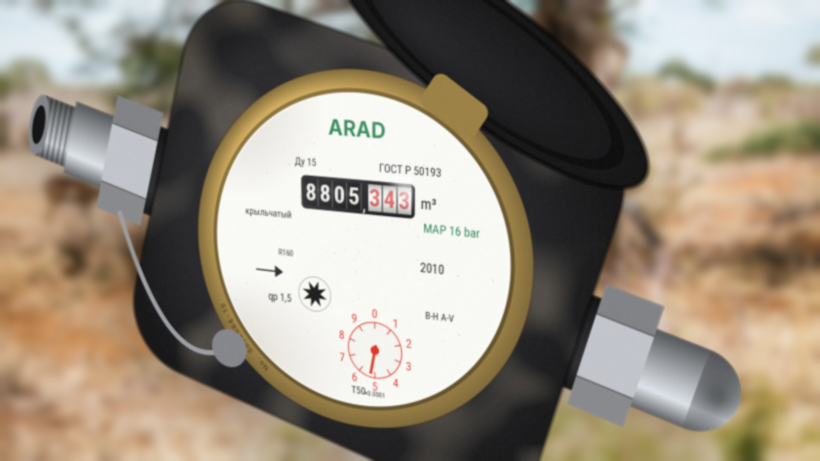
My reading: m³ 8805.3435
